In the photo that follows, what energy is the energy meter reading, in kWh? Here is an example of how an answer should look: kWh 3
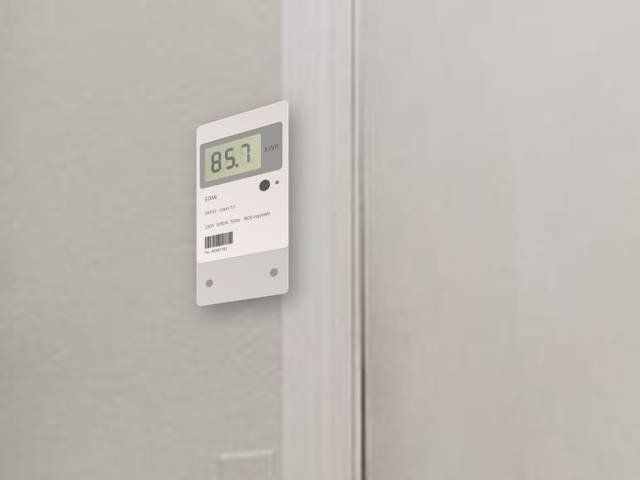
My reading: kWh 85.7
